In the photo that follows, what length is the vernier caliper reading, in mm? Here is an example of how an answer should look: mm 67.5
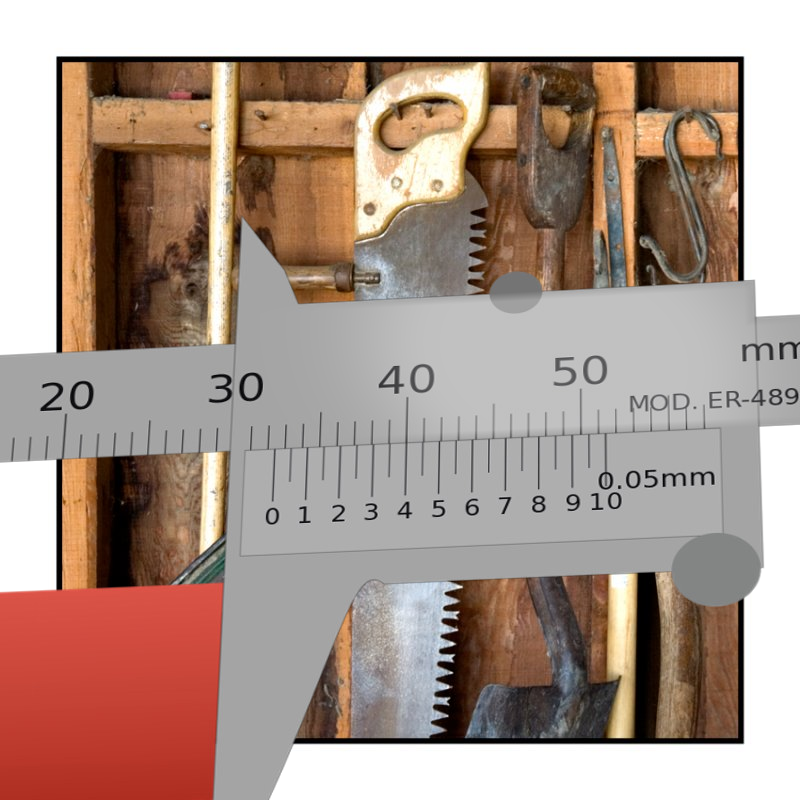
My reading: mm 32.4
